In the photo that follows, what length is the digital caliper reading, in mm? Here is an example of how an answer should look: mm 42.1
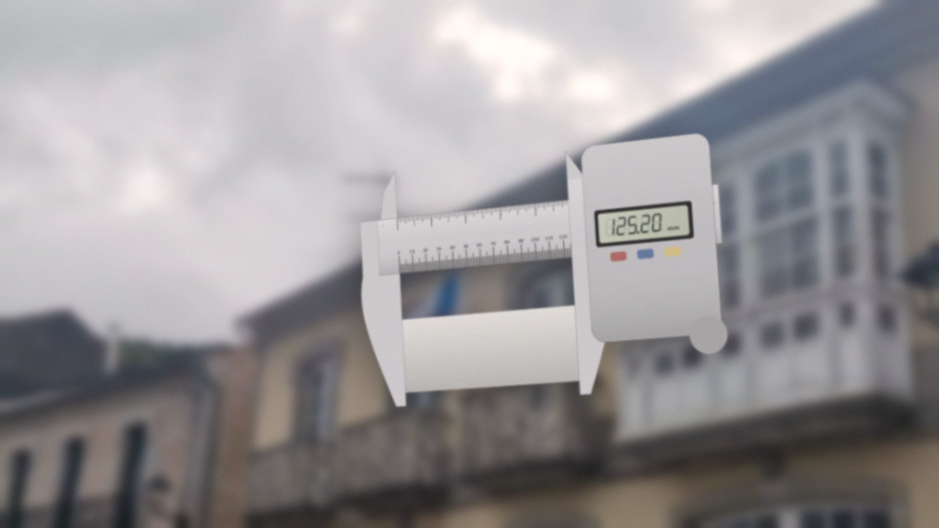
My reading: mm 125.20
